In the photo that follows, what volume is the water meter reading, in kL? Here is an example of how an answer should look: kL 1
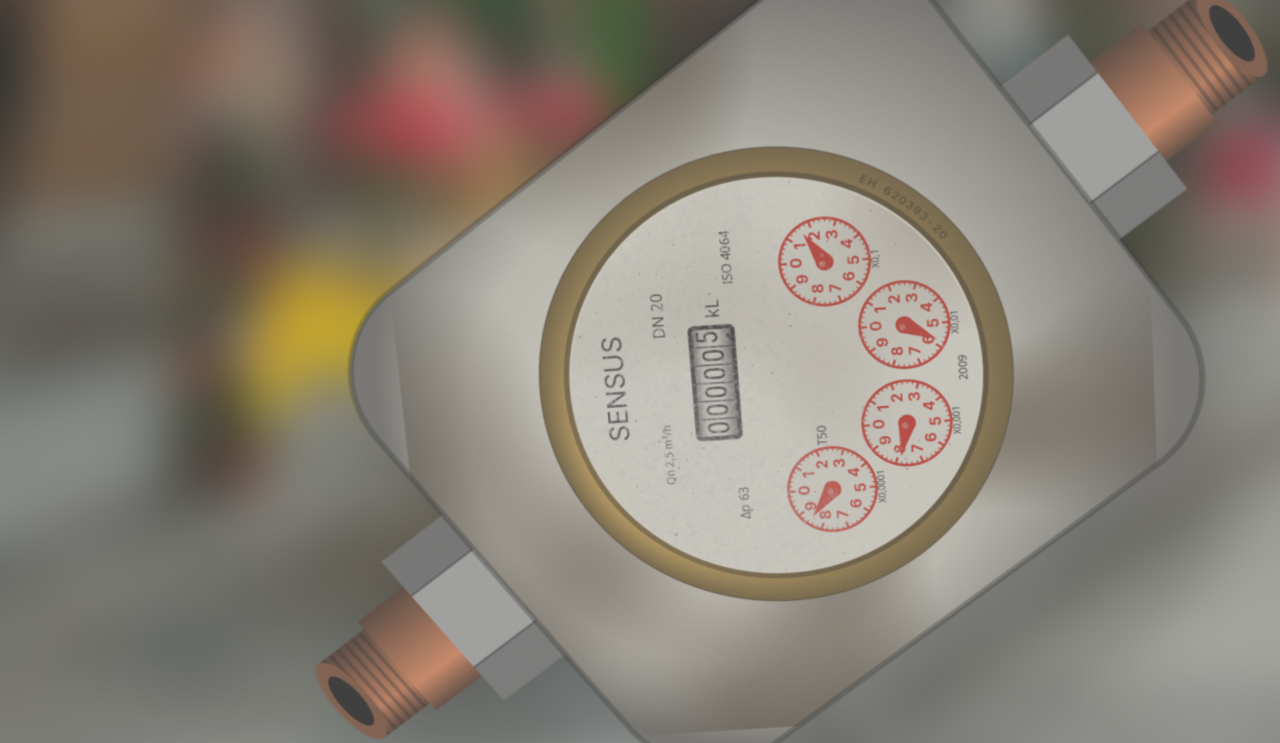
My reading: kL 5.1578
